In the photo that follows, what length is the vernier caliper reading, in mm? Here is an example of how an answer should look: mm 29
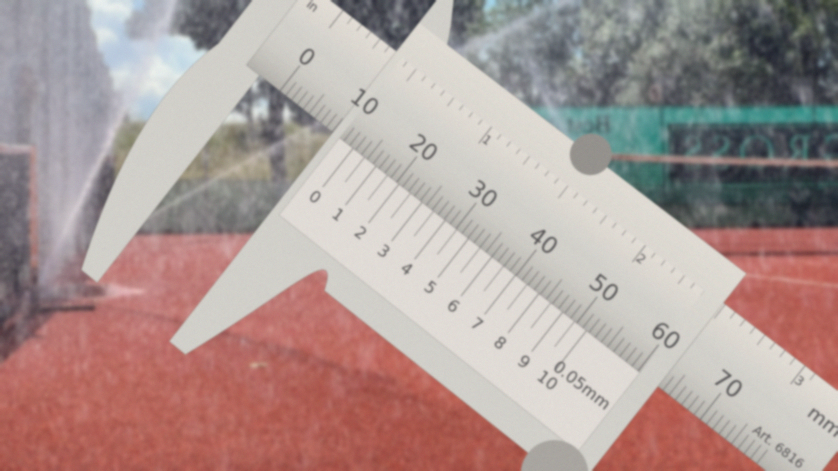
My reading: mm 12.6
